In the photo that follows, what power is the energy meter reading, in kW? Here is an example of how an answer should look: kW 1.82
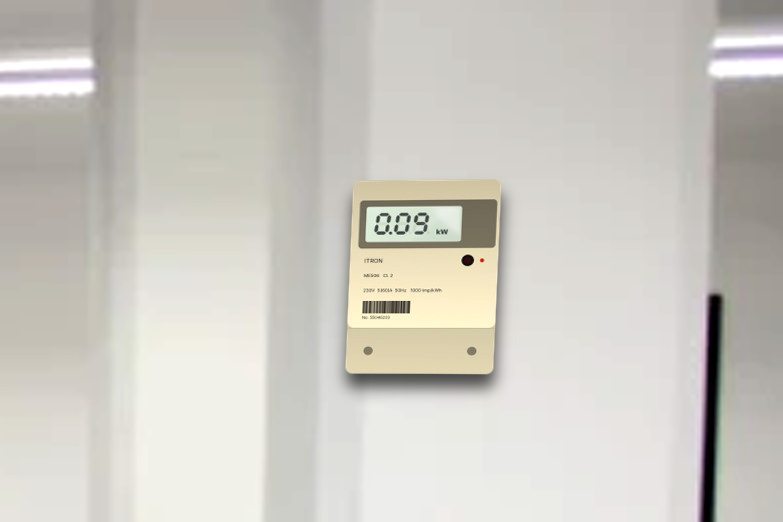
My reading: kW 0.09
